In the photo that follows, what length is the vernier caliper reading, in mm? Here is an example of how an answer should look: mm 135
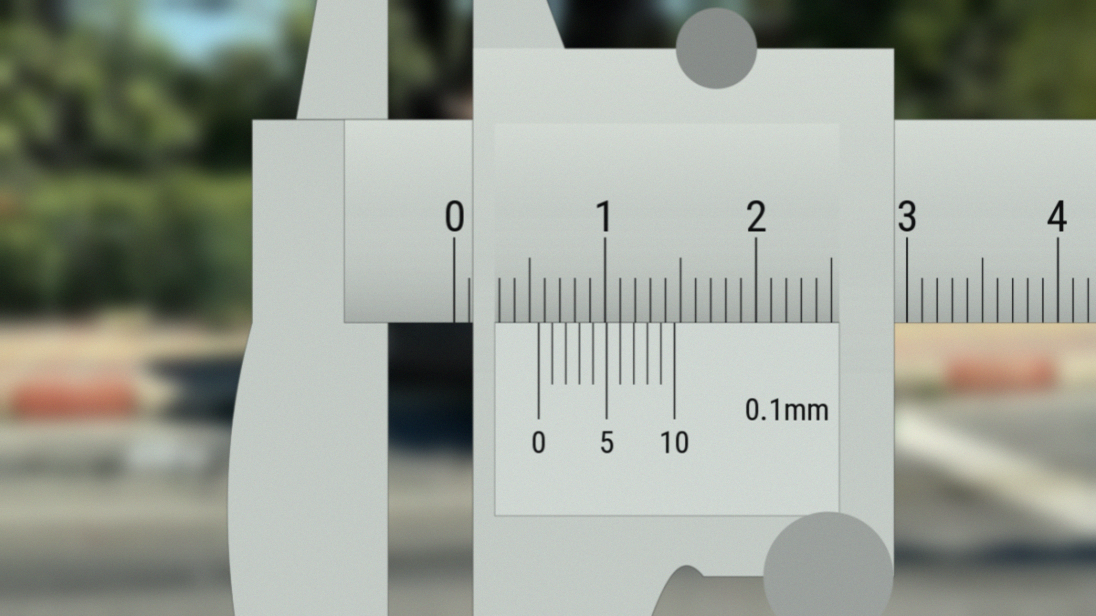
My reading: mm 5.6
